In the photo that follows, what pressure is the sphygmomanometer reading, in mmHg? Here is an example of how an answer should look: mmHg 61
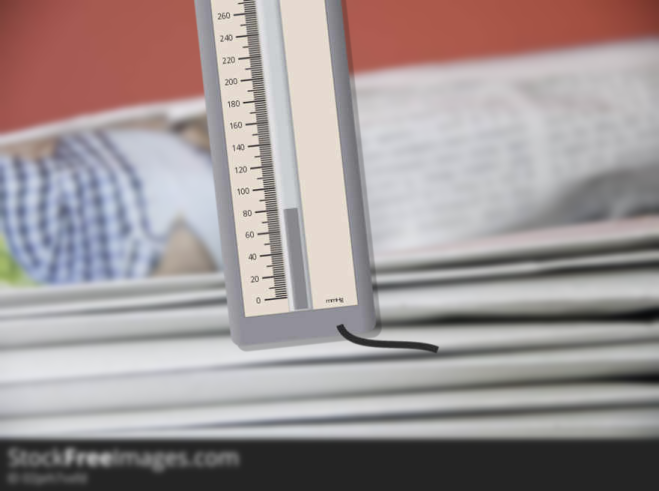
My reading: mmHg 80
